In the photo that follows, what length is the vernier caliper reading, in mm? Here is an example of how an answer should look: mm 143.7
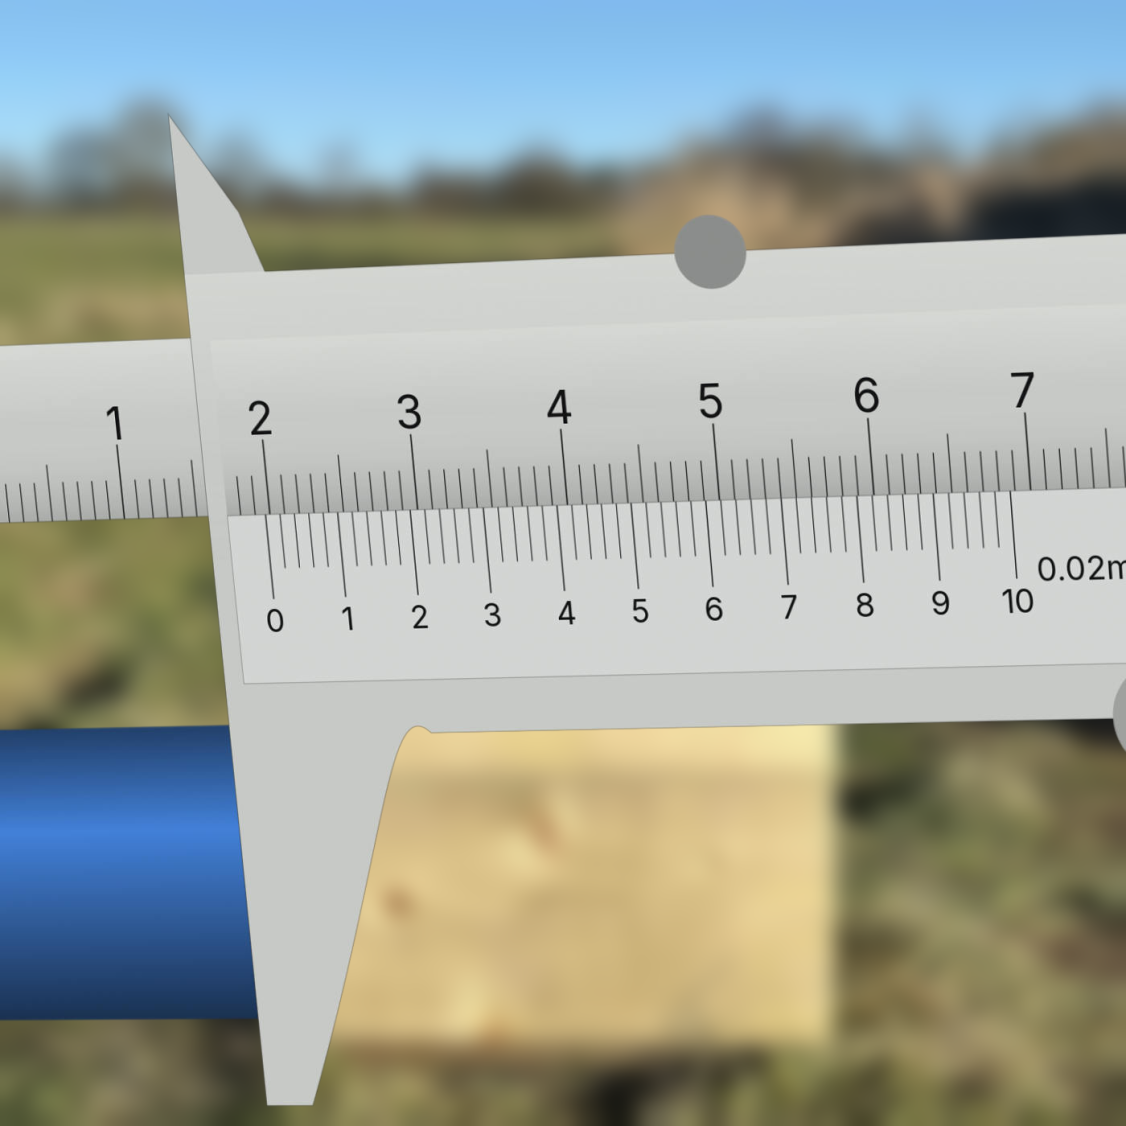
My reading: mm 19.7
